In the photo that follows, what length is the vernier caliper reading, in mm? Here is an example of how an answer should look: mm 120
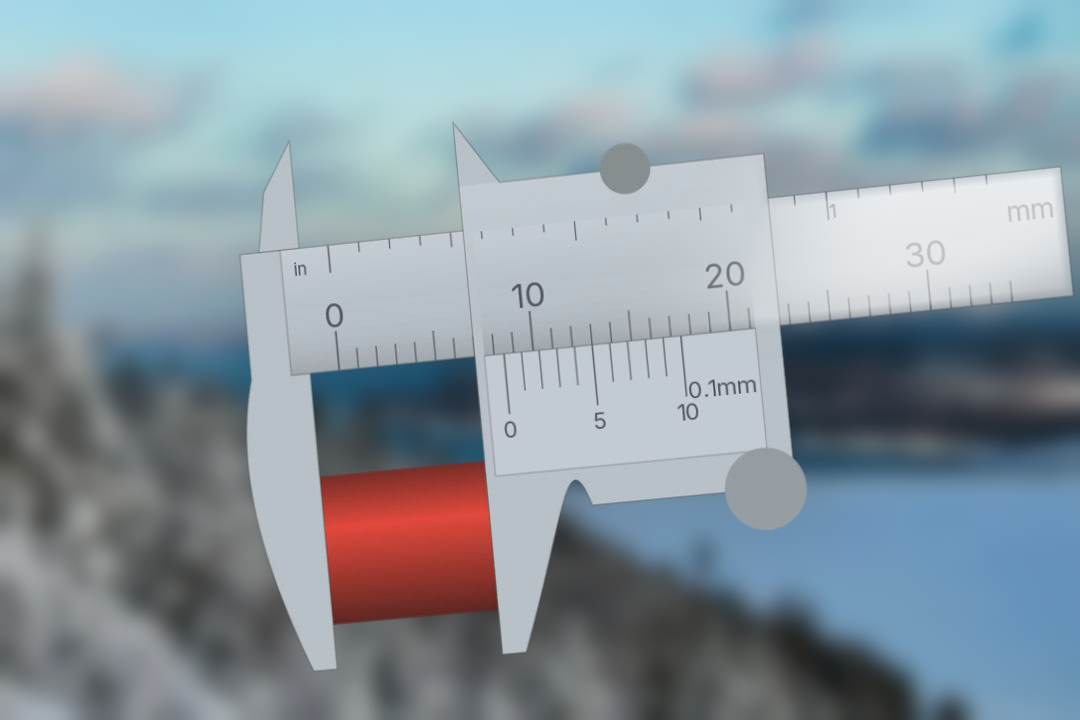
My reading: mm 8.5
